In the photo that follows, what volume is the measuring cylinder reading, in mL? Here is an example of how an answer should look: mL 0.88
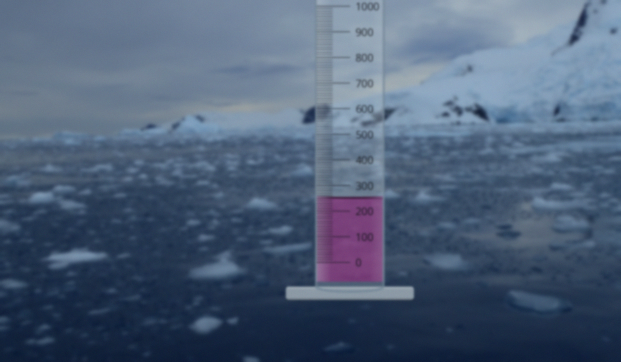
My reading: mL 250
